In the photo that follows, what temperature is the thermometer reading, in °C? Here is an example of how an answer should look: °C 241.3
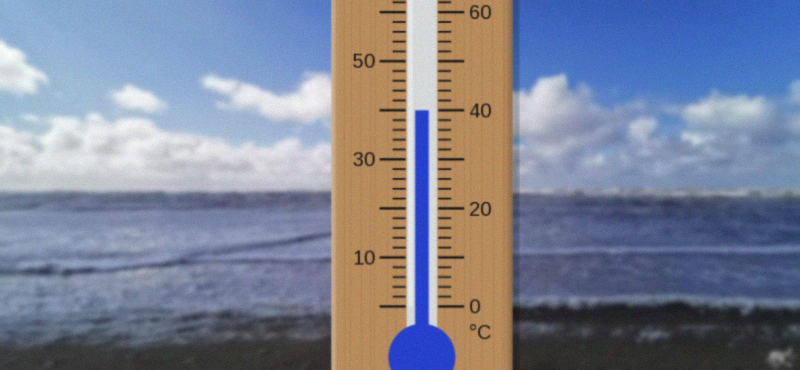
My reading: °C 40
